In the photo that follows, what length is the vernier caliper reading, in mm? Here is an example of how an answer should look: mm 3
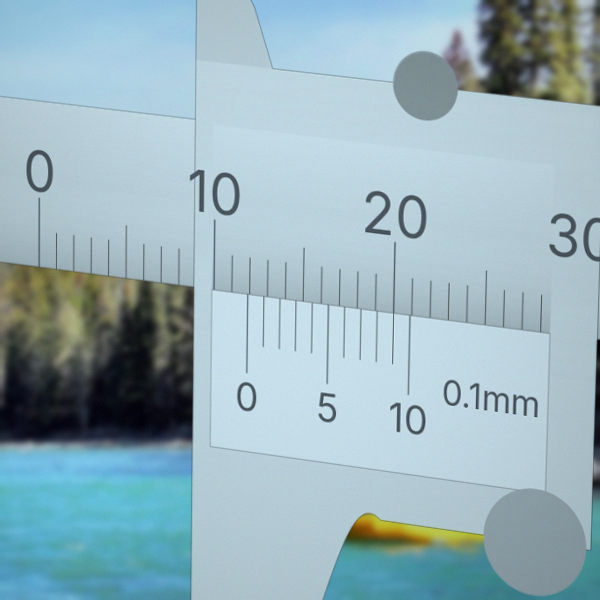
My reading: mm 11.9
